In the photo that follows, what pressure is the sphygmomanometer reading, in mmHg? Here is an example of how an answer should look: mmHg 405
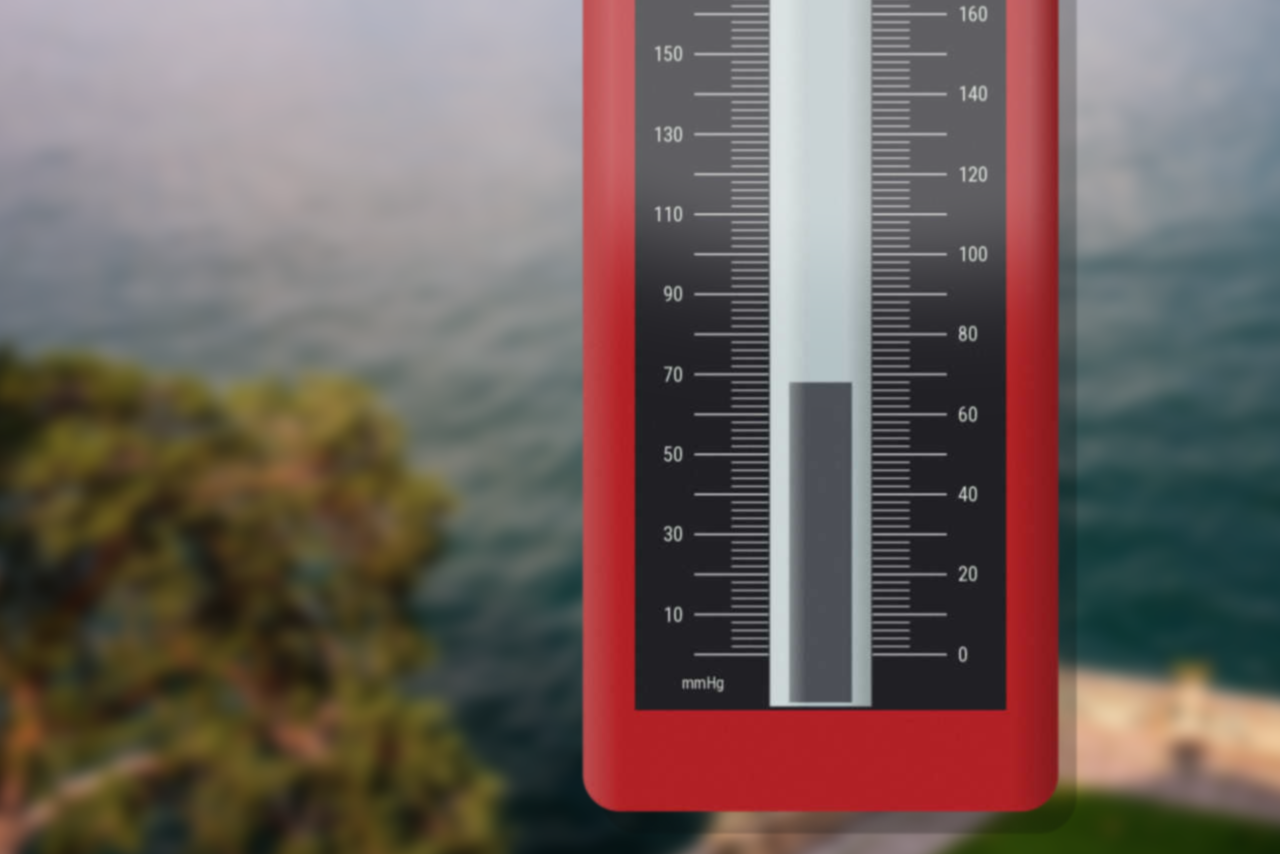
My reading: mmHg 68
